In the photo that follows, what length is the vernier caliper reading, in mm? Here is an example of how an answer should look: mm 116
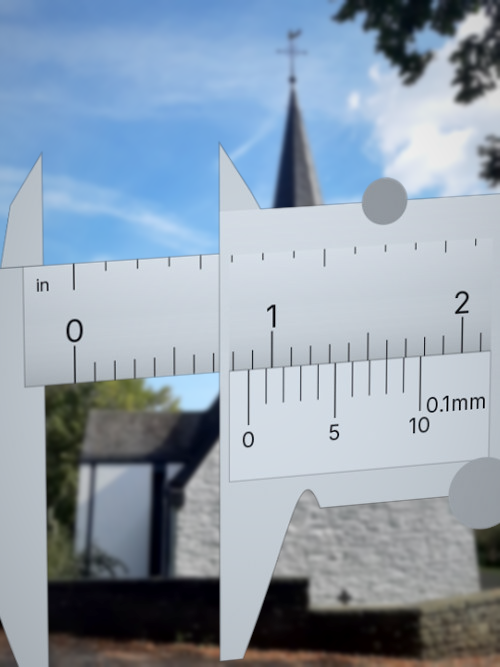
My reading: mm 8.8
